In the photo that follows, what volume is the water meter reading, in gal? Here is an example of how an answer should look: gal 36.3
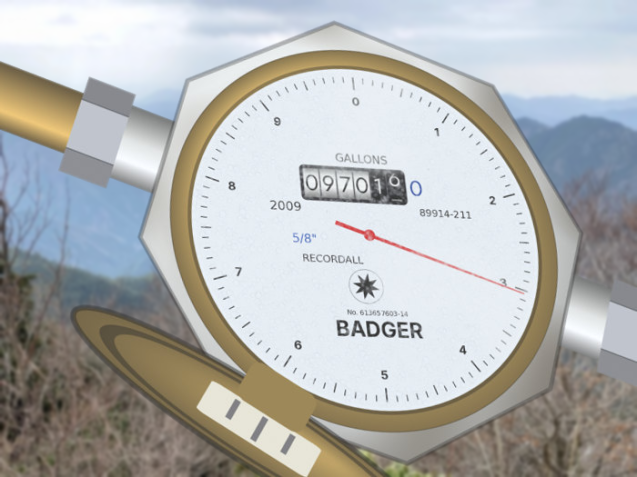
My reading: gal 970163.0
